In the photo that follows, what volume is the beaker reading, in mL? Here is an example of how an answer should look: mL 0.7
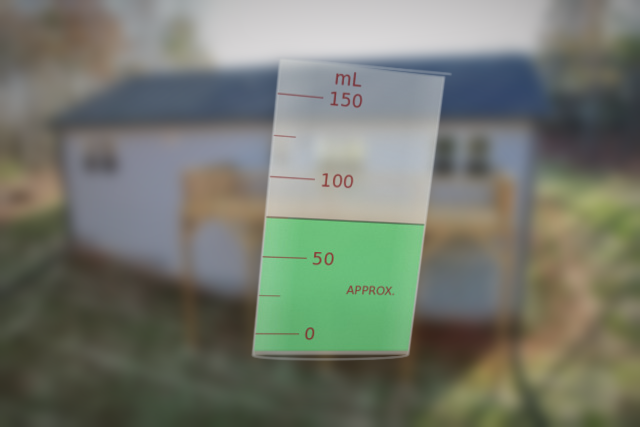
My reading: mL 75
